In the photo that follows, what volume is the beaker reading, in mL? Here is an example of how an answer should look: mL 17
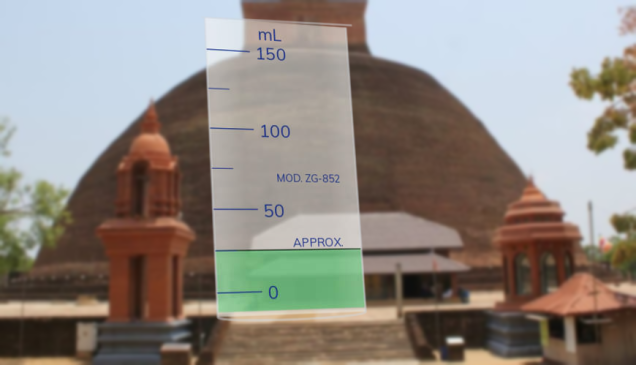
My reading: mL 25
